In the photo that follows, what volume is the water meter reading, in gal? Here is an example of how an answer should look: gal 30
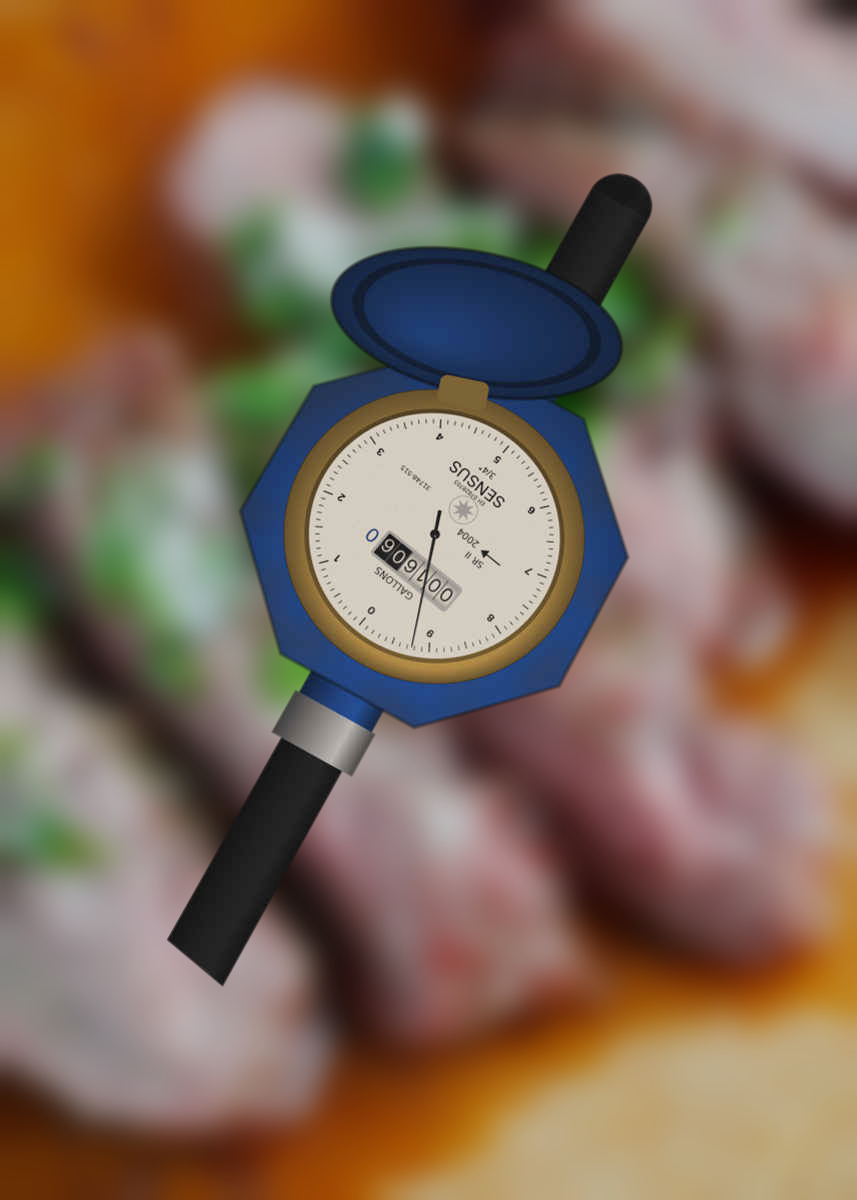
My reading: gal 16059.2
